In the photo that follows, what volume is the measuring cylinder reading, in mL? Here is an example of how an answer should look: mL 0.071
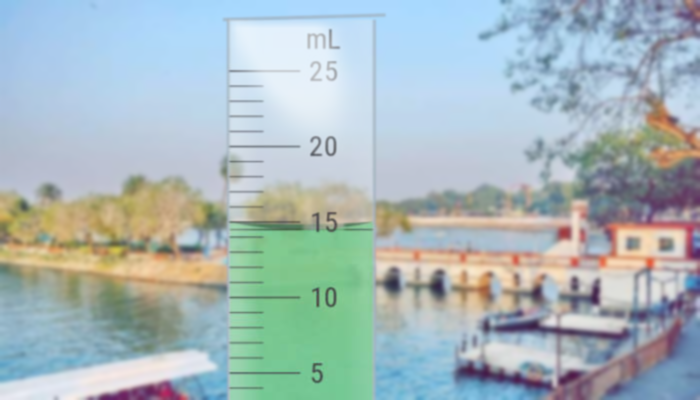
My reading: mL 14.5
